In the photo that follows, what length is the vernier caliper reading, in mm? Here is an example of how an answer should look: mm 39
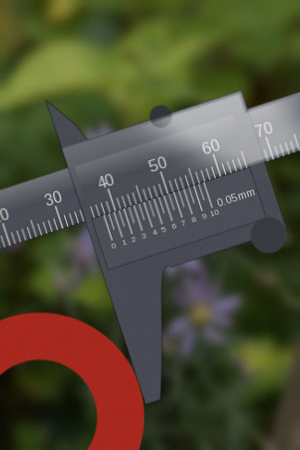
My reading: mm 37.8
